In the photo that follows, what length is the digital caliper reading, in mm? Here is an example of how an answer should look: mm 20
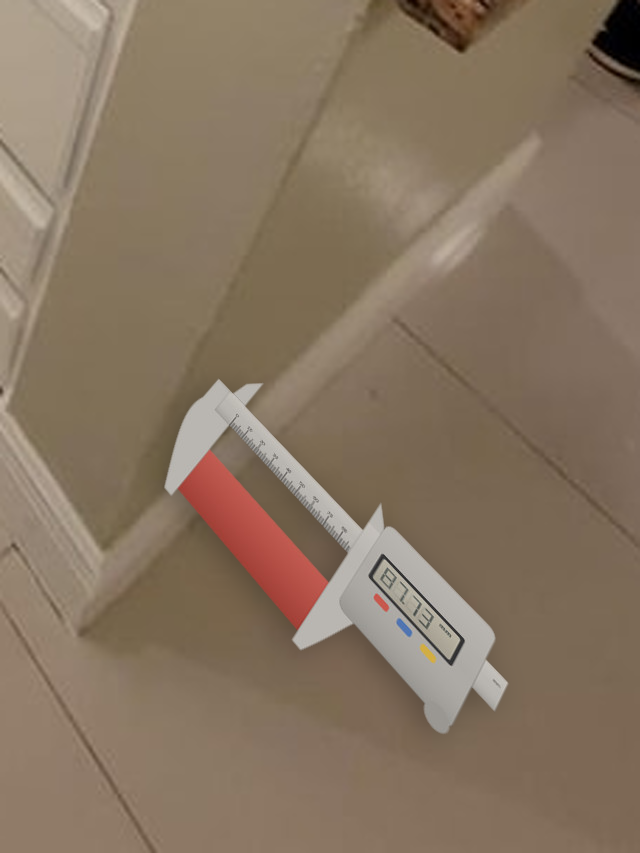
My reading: mm 87.73
